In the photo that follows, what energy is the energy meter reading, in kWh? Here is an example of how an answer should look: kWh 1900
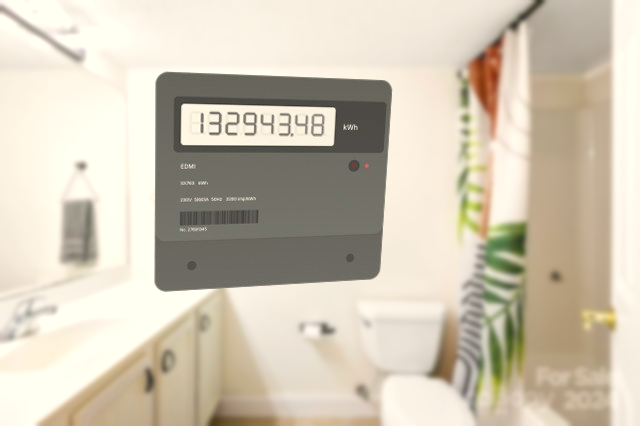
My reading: kWh 132943.48
